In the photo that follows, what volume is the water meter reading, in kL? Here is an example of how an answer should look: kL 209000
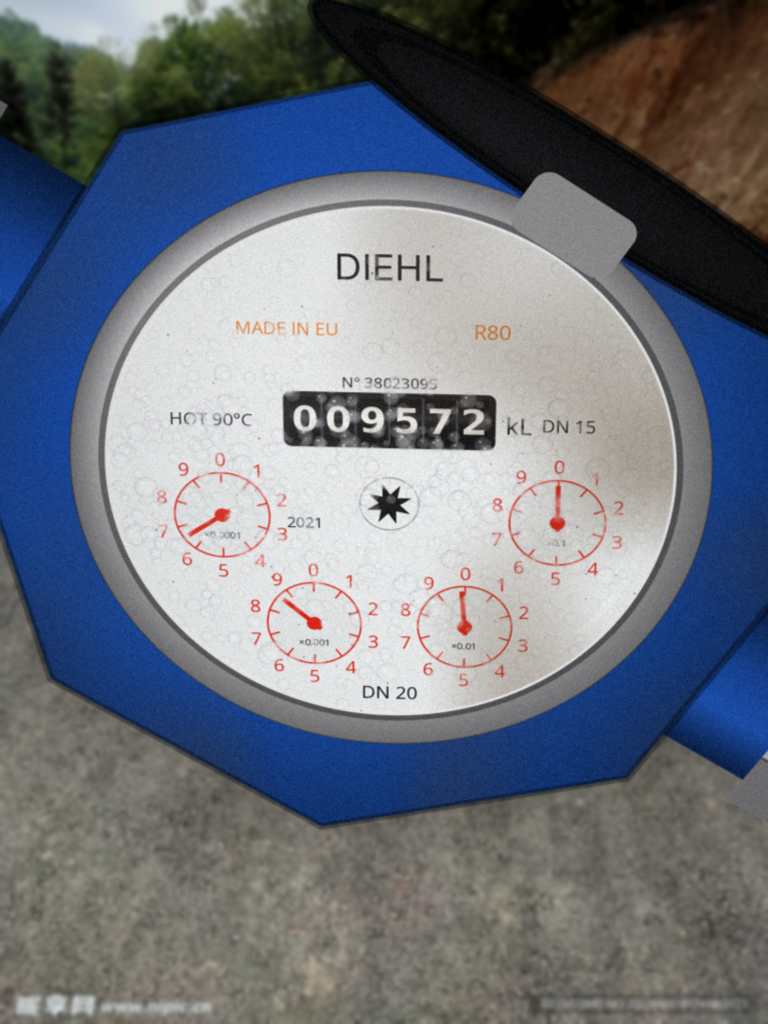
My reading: kL 9571.9986
